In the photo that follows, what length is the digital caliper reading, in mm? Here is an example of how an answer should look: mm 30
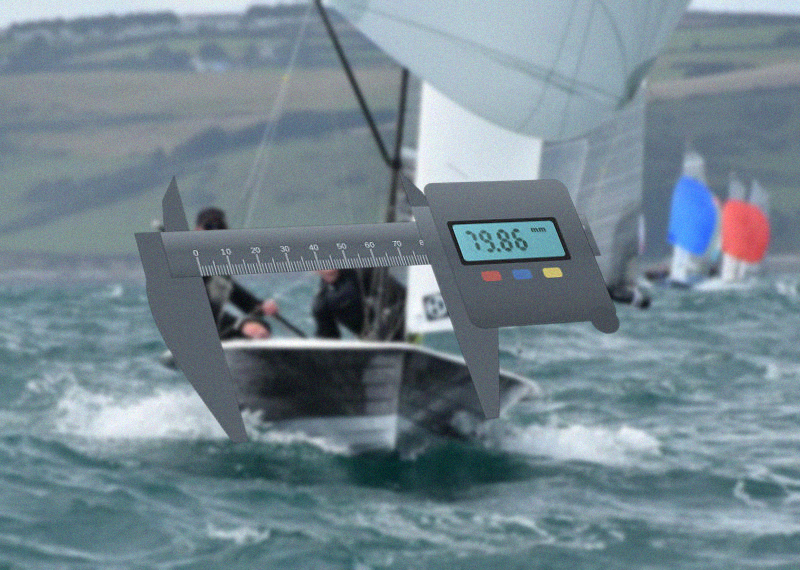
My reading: mm 79.86
